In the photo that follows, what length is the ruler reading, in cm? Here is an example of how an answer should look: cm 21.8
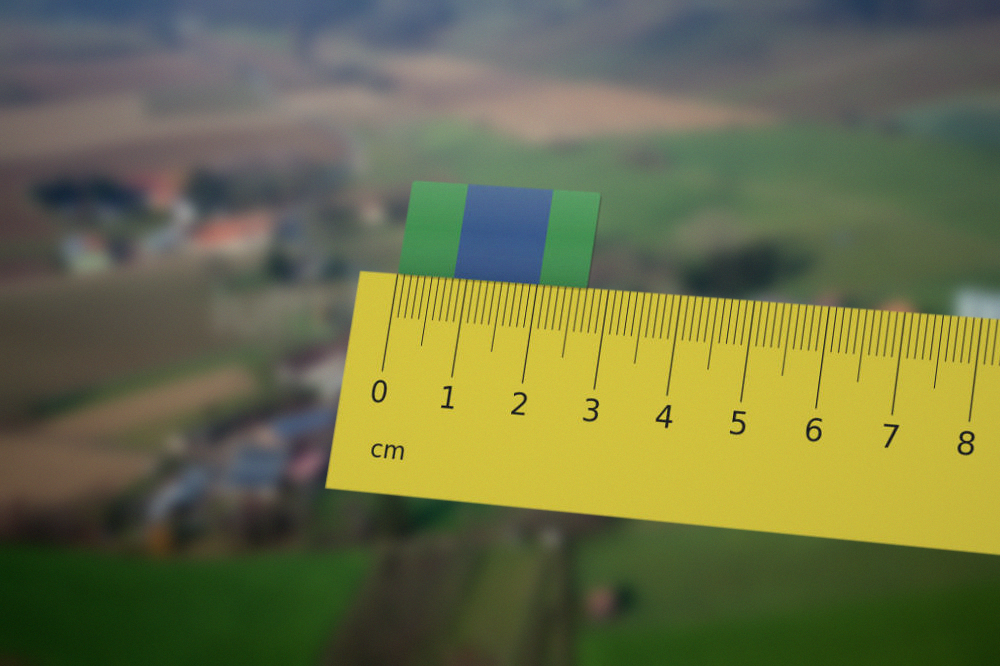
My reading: cm 2.7
